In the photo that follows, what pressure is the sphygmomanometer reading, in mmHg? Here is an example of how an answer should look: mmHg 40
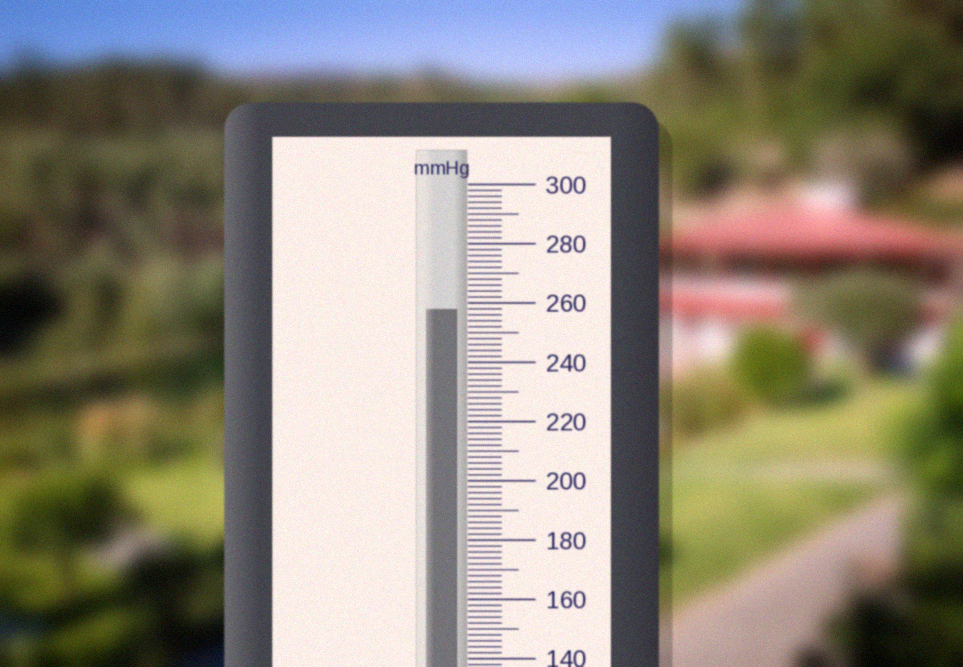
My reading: mmHg 258
